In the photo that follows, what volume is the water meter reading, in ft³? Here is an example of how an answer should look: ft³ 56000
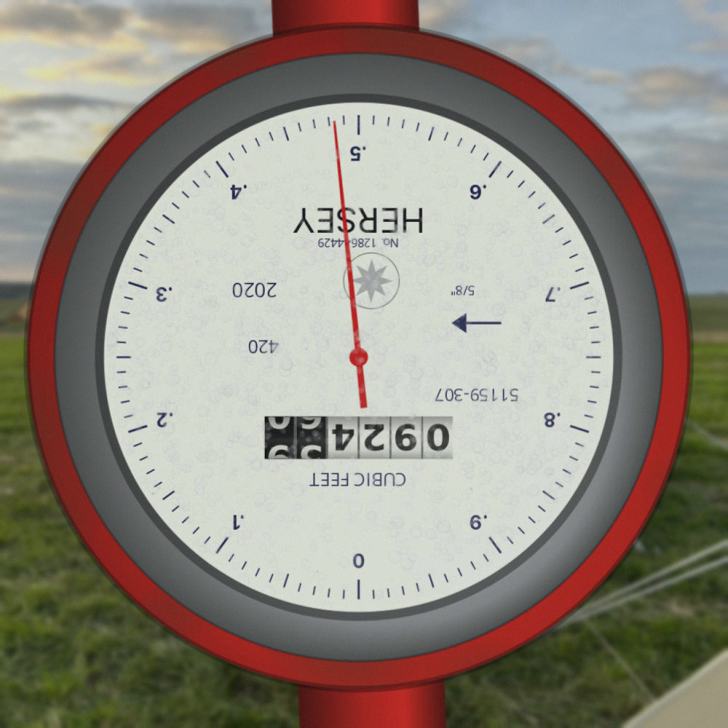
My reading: ft³ 92459.48
